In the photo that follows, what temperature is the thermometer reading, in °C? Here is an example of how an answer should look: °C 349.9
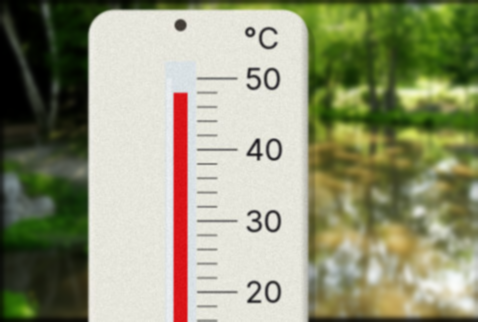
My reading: °C 48
